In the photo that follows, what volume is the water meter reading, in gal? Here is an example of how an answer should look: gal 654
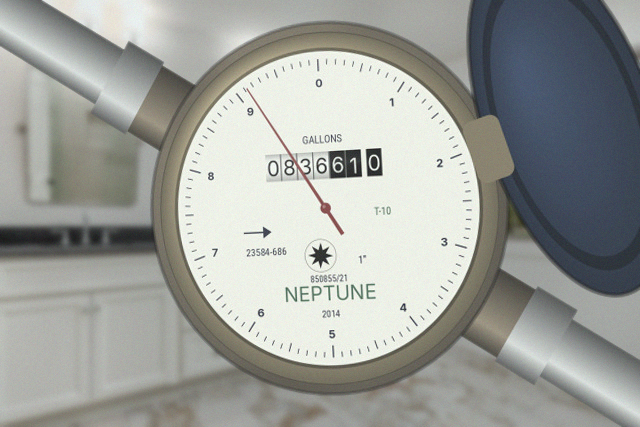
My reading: gal 836609.1
